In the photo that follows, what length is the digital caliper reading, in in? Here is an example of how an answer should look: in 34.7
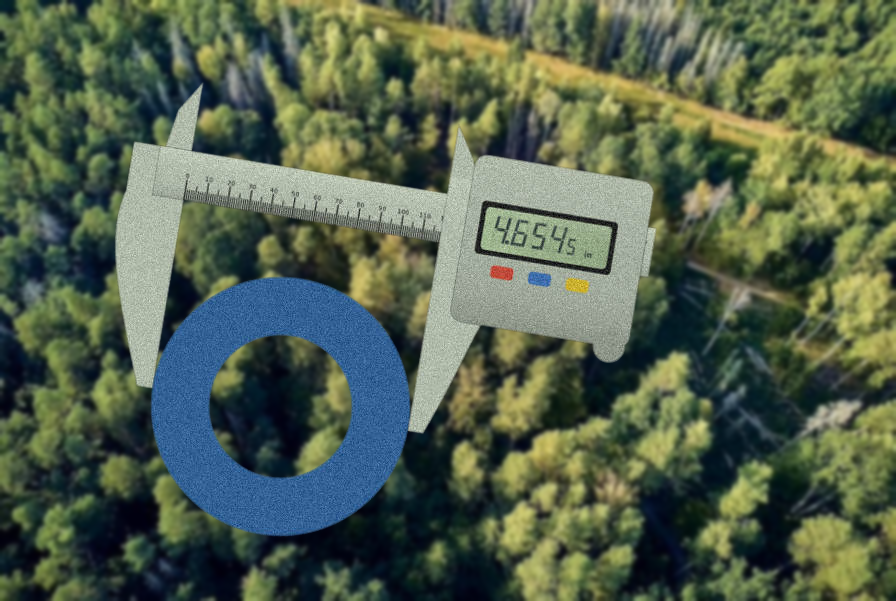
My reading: in 4.6545
